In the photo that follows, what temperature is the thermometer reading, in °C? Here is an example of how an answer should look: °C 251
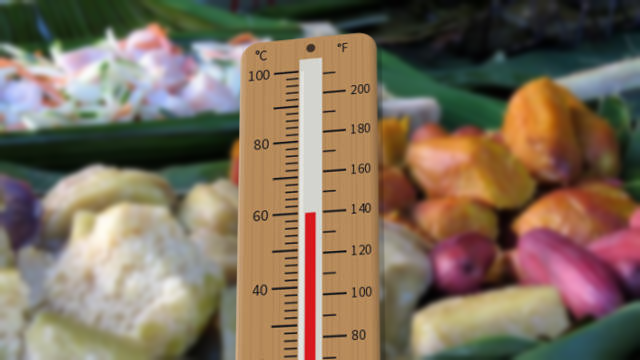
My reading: °C 60
